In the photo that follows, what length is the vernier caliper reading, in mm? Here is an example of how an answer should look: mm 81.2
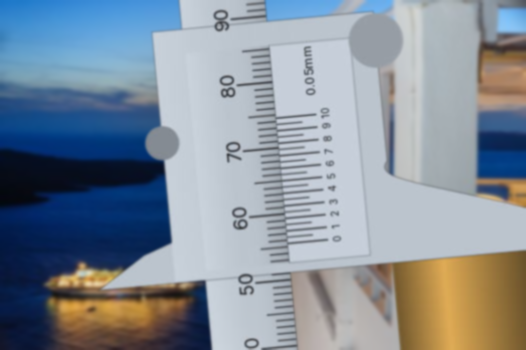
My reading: mm 55.5
